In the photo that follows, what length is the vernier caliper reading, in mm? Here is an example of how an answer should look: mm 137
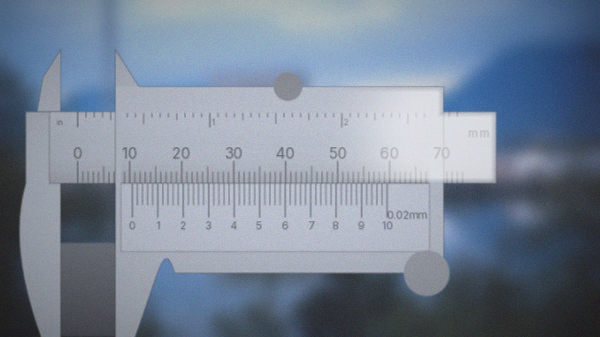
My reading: mm 10.5
